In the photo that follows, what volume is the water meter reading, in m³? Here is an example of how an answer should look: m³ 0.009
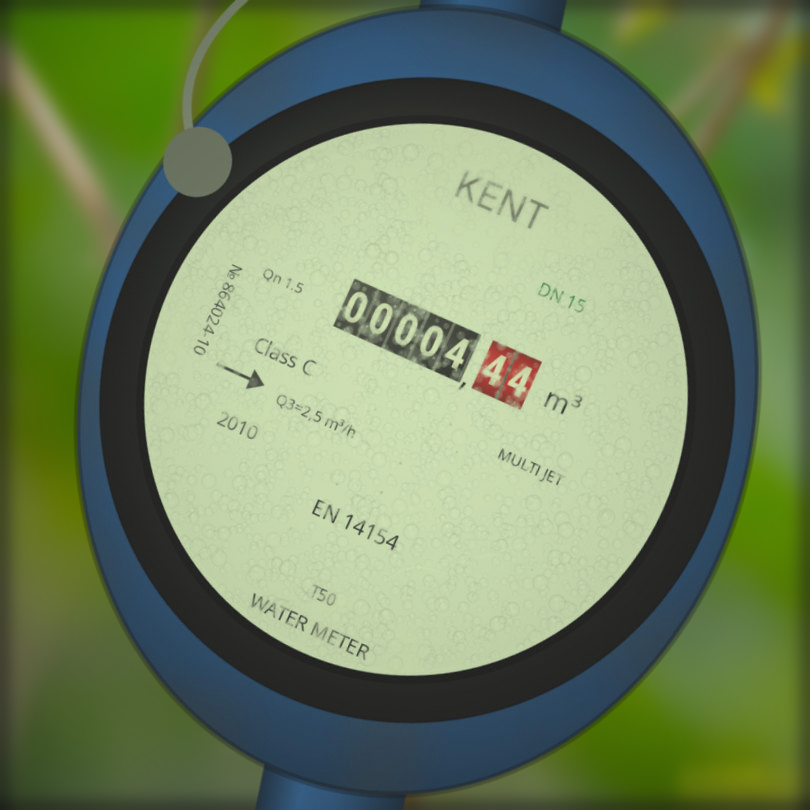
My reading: m³ 4.44
